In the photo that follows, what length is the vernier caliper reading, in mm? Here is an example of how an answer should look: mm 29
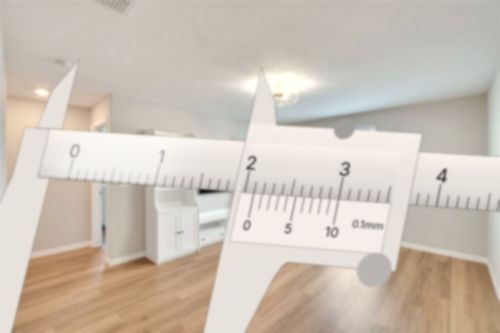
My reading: mm 21.0
